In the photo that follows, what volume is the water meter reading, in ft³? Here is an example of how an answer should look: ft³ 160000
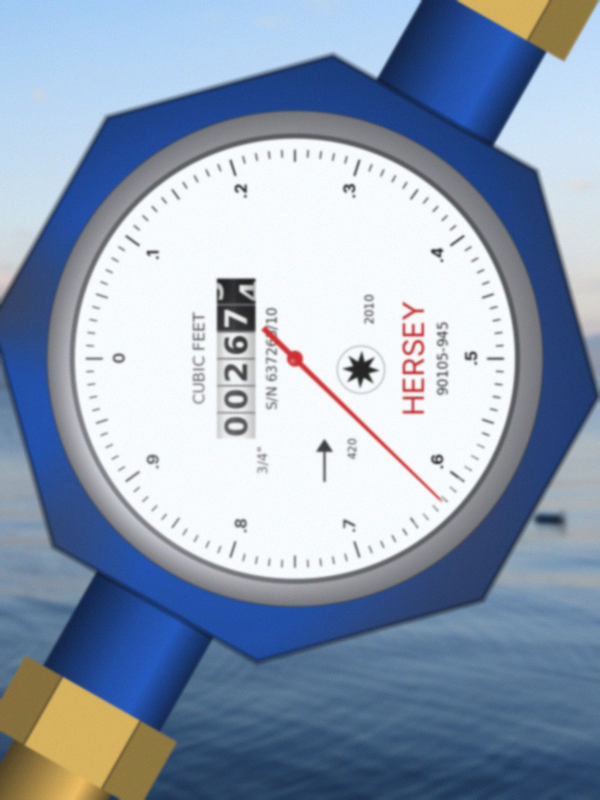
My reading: ft³ 2673.62
